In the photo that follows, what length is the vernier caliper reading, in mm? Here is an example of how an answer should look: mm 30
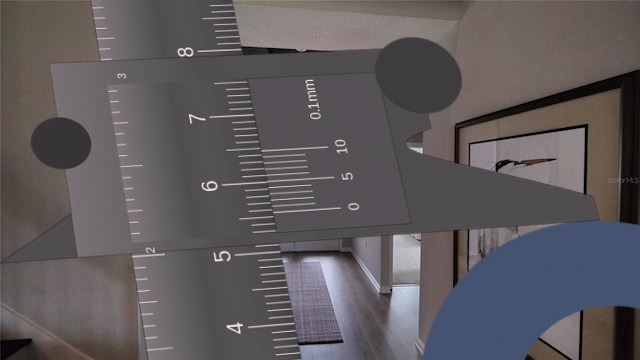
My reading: mm 55.6
